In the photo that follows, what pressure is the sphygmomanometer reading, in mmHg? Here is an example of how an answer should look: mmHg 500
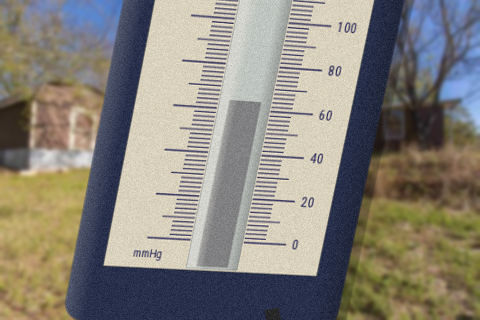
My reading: mmHg 64
